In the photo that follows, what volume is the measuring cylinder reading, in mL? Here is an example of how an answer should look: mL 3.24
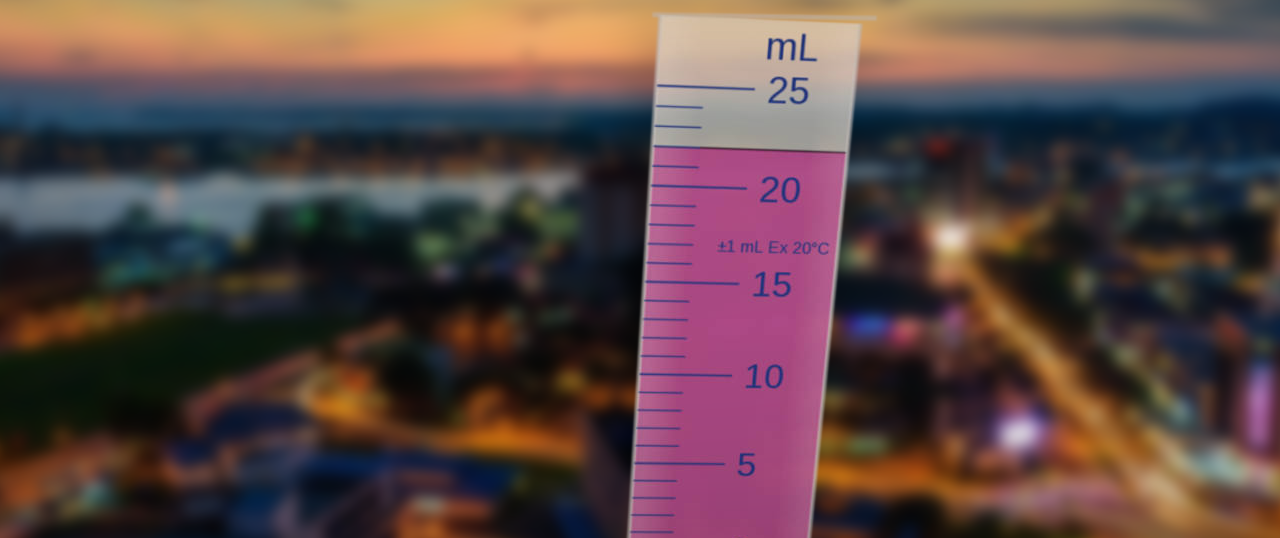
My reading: mL 22
